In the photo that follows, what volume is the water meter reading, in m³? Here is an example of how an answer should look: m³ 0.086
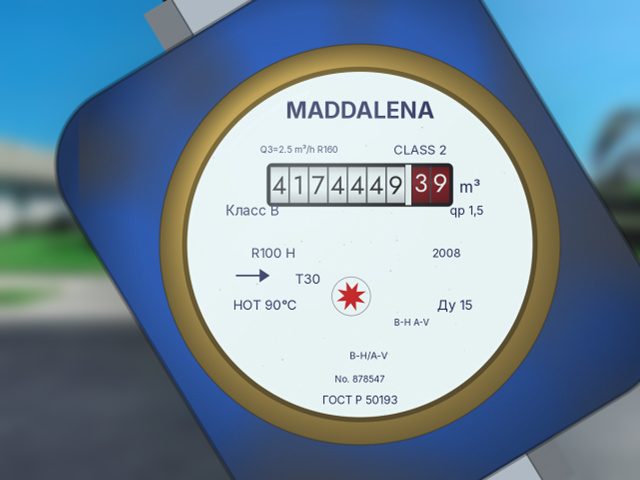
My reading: m³ 4174449.39
